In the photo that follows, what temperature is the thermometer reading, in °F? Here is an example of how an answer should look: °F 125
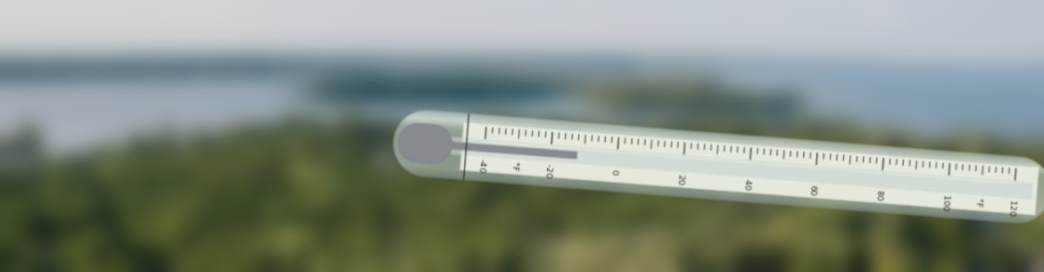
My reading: °F -12
